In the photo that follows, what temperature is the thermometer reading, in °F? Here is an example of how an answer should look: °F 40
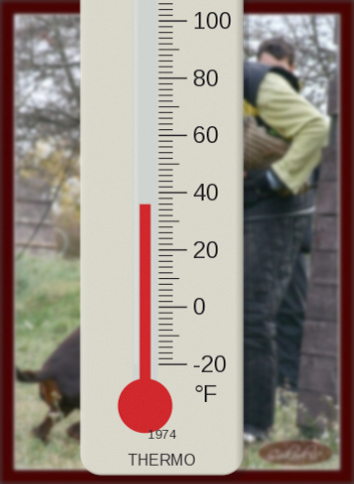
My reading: °F 36
